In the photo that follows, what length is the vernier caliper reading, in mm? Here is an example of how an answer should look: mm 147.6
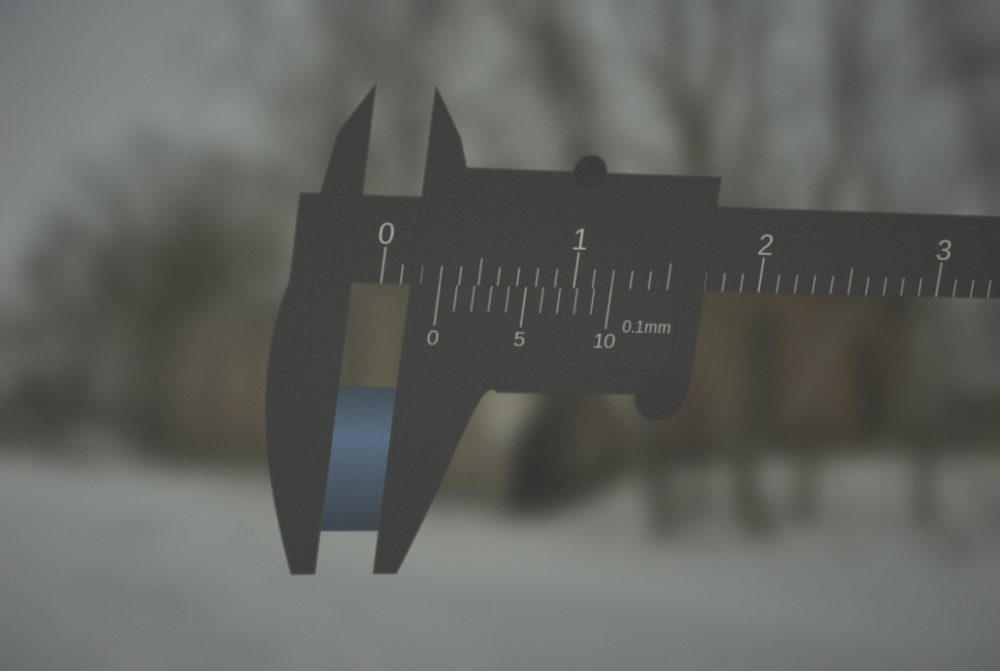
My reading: mm 3.0
